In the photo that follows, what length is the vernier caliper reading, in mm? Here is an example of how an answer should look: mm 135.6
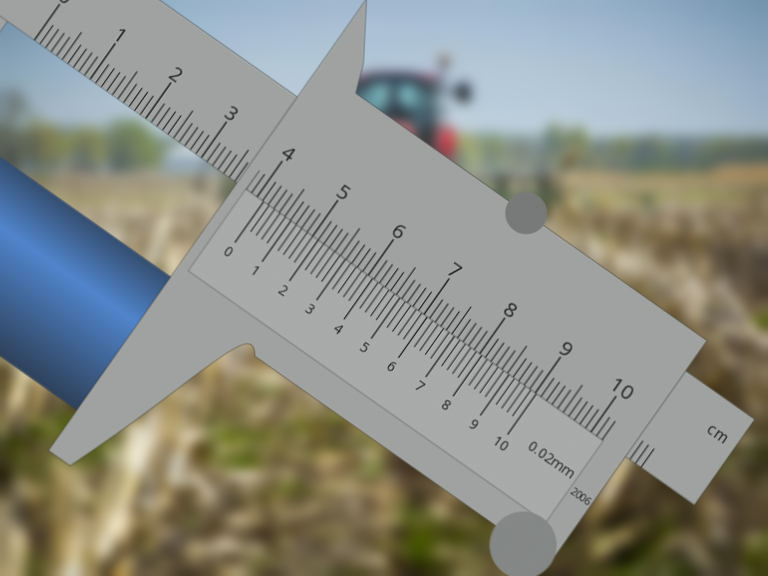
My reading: mm 41.2
